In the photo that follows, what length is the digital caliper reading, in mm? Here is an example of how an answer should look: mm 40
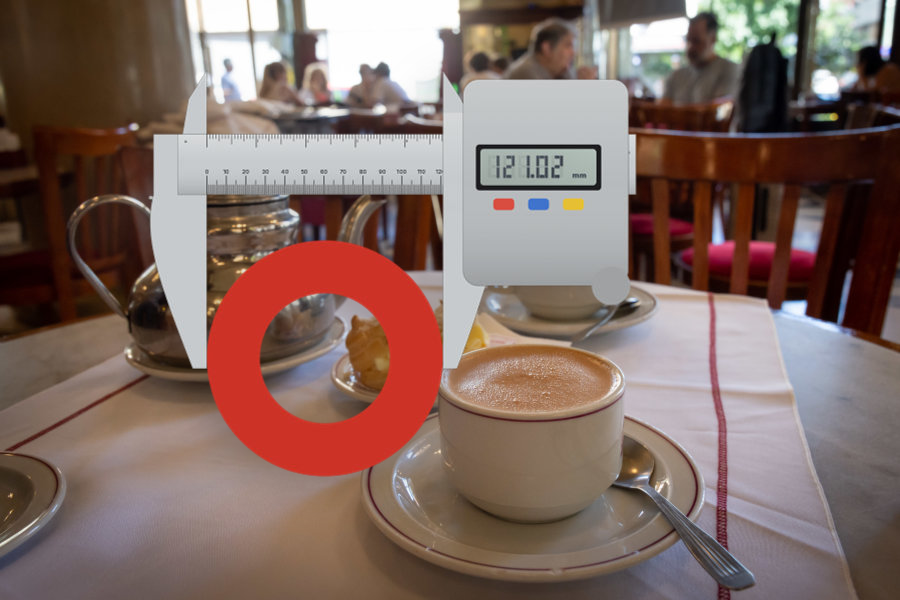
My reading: mm 121.02
